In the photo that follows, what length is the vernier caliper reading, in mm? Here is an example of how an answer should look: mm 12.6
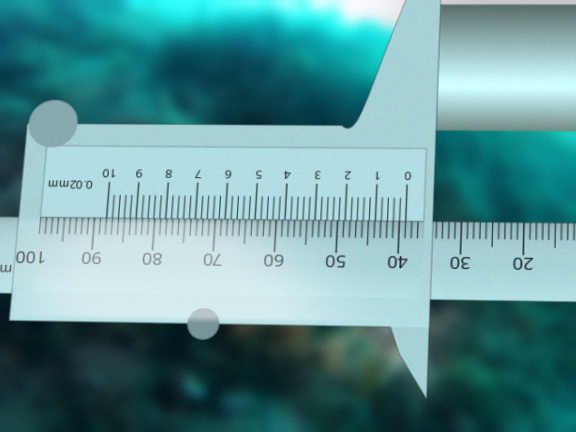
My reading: mm 39.0
